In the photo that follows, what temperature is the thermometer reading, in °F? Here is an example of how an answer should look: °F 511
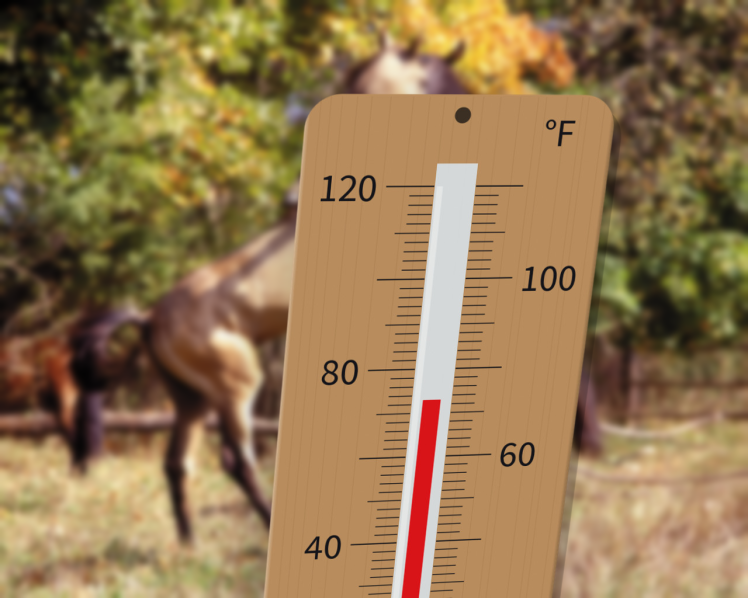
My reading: °F 73
